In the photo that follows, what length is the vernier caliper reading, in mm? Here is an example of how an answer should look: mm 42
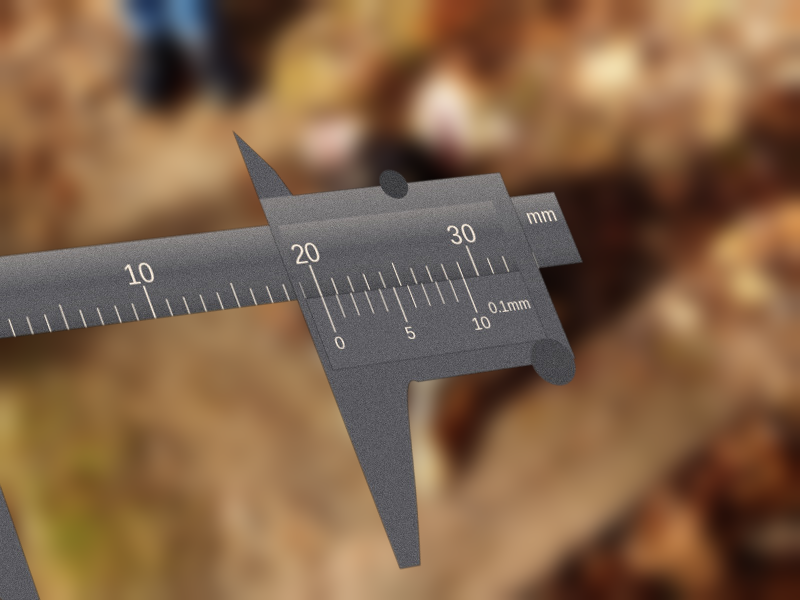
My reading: mm 20.0
